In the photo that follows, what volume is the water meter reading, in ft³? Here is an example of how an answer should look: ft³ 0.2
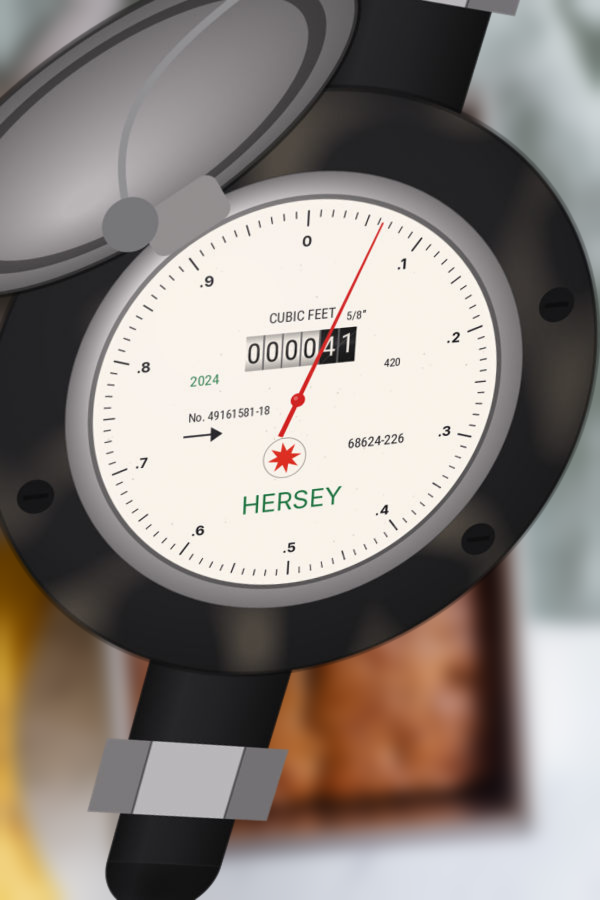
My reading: ft³ 41.06
